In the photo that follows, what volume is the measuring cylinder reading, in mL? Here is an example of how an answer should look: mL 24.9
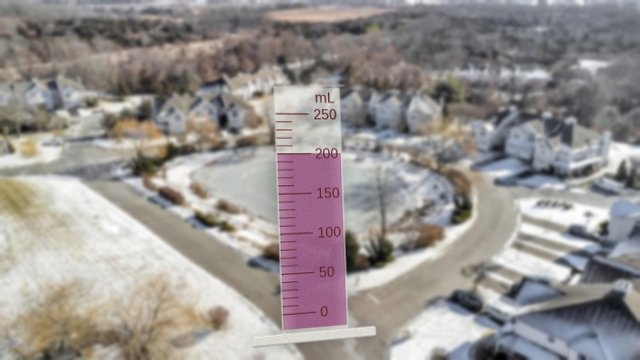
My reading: mL 200
